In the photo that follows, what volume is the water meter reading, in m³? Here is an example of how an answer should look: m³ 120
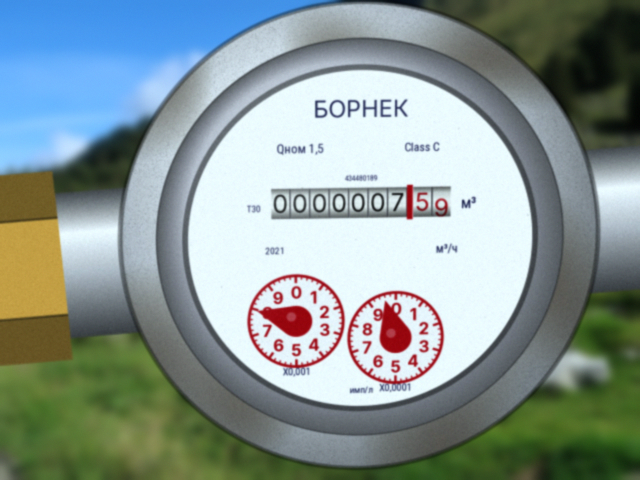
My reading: m³ 7.5879
